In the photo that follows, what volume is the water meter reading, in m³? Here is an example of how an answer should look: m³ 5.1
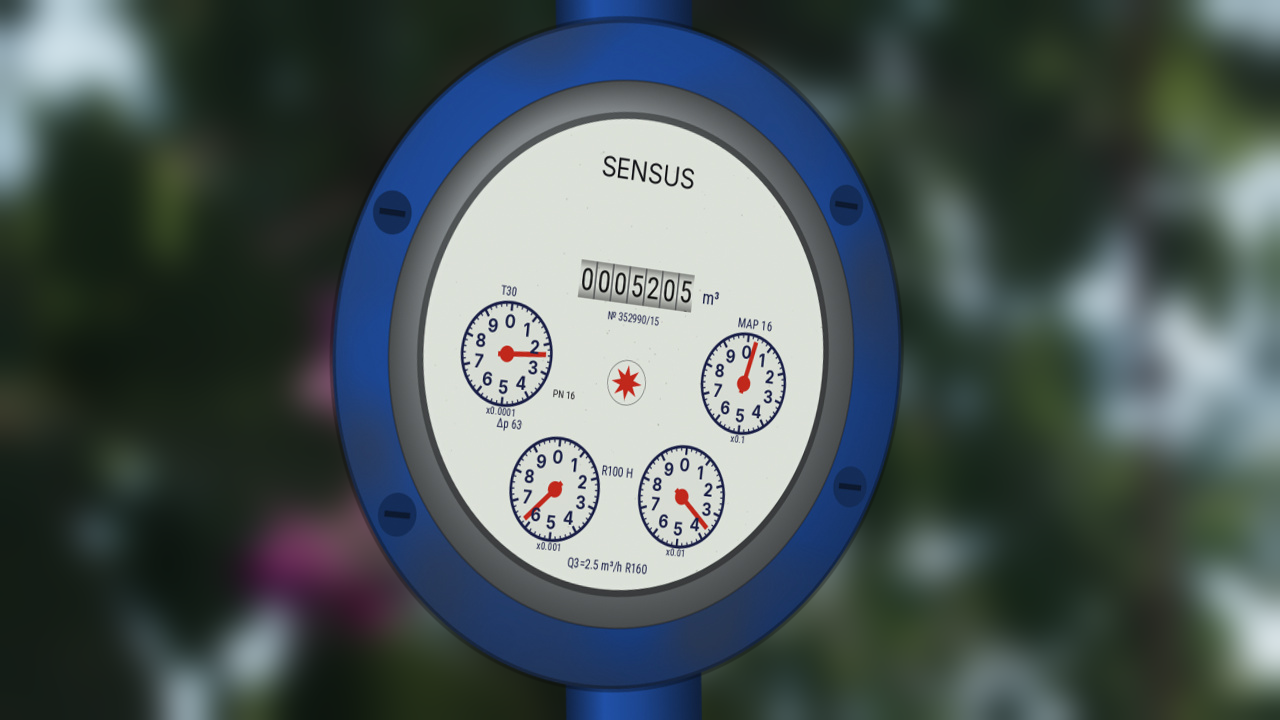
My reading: m³ 5205.0362
